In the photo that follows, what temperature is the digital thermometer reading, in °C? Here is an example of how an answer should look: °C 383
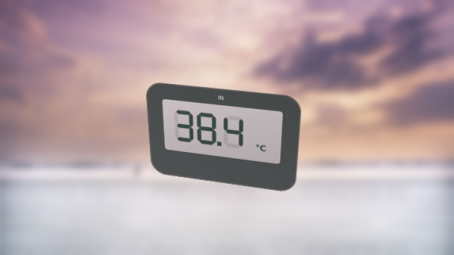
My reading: °C 38.4
